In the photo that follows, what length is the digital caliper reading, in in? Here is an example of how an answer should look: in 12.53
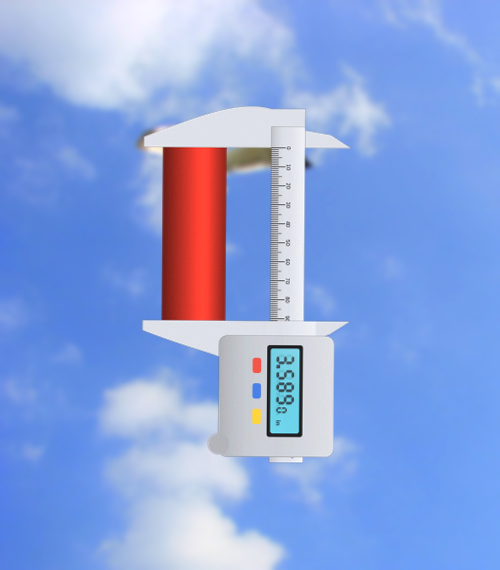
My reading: in 3.5890
